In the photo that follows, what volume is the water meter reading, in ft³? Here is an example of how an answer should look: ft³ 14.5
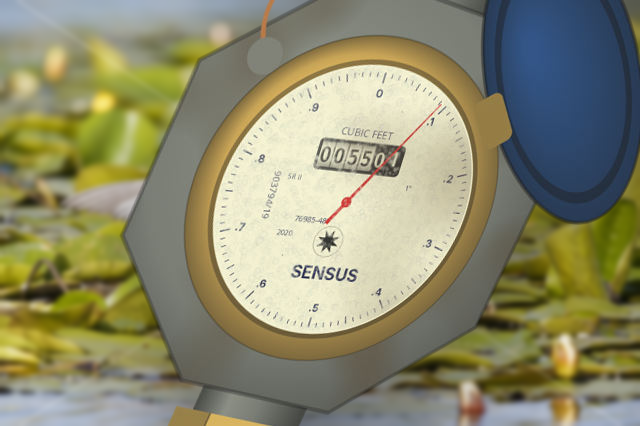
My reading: ft³ 5501.09
